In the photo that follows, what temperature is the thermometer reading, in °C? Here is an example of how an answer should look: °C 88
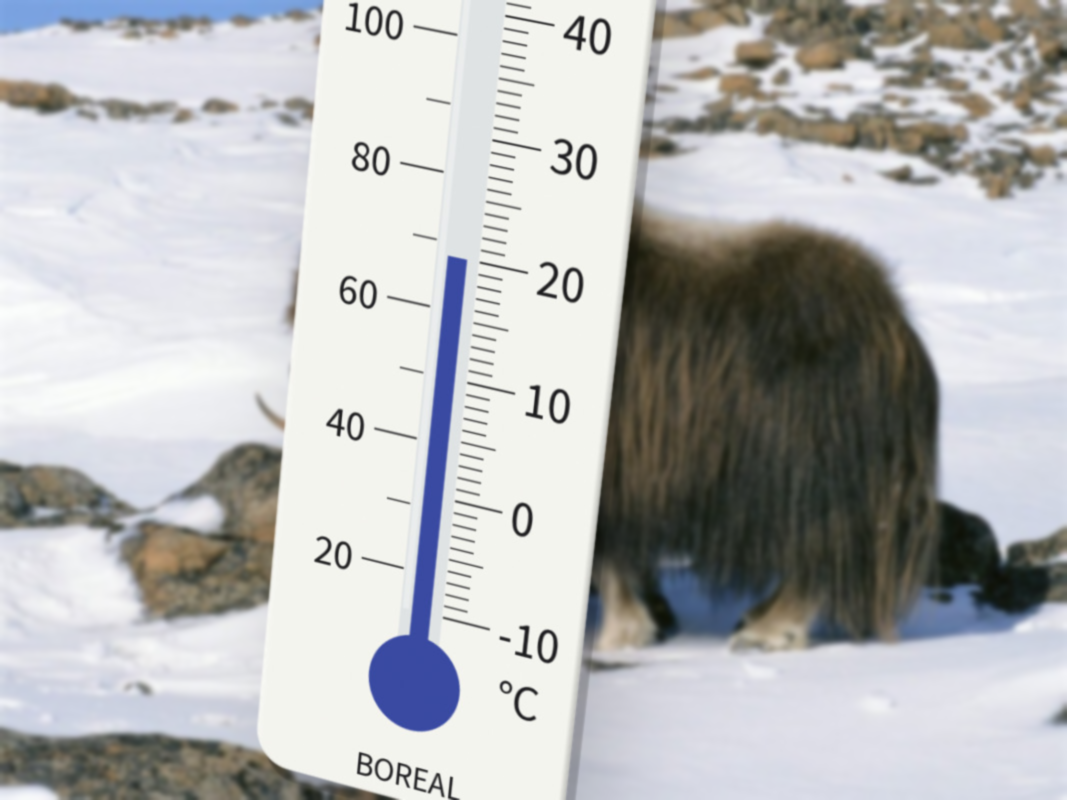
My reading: °C 20
